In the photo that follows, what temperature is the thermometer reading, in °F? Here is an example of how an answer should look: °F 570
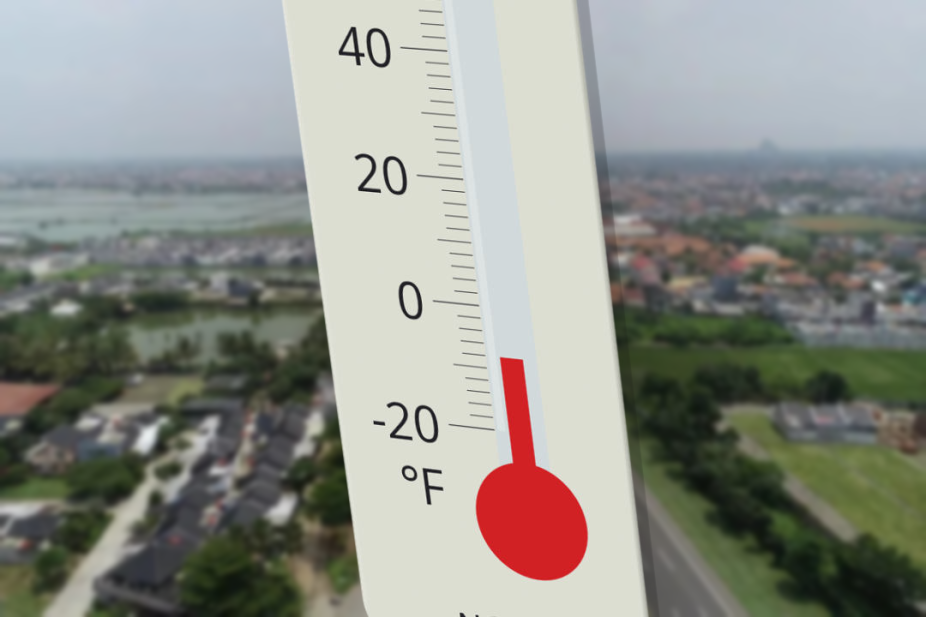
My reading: °F -8
